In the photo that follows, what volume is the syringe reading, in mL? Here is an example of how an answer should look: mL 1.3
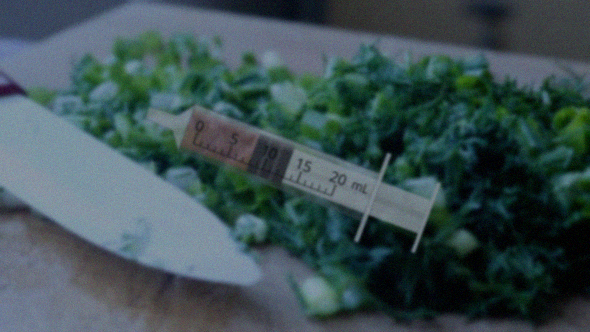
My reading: mL 8
